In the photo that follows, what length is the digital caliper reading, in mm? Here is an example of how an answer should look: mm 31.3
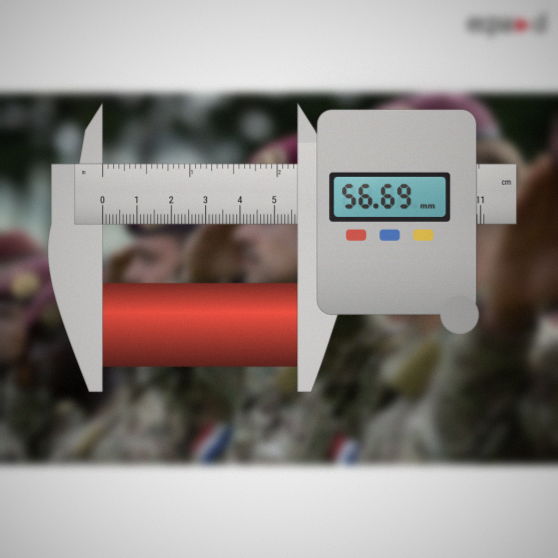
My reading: mm 56.69
